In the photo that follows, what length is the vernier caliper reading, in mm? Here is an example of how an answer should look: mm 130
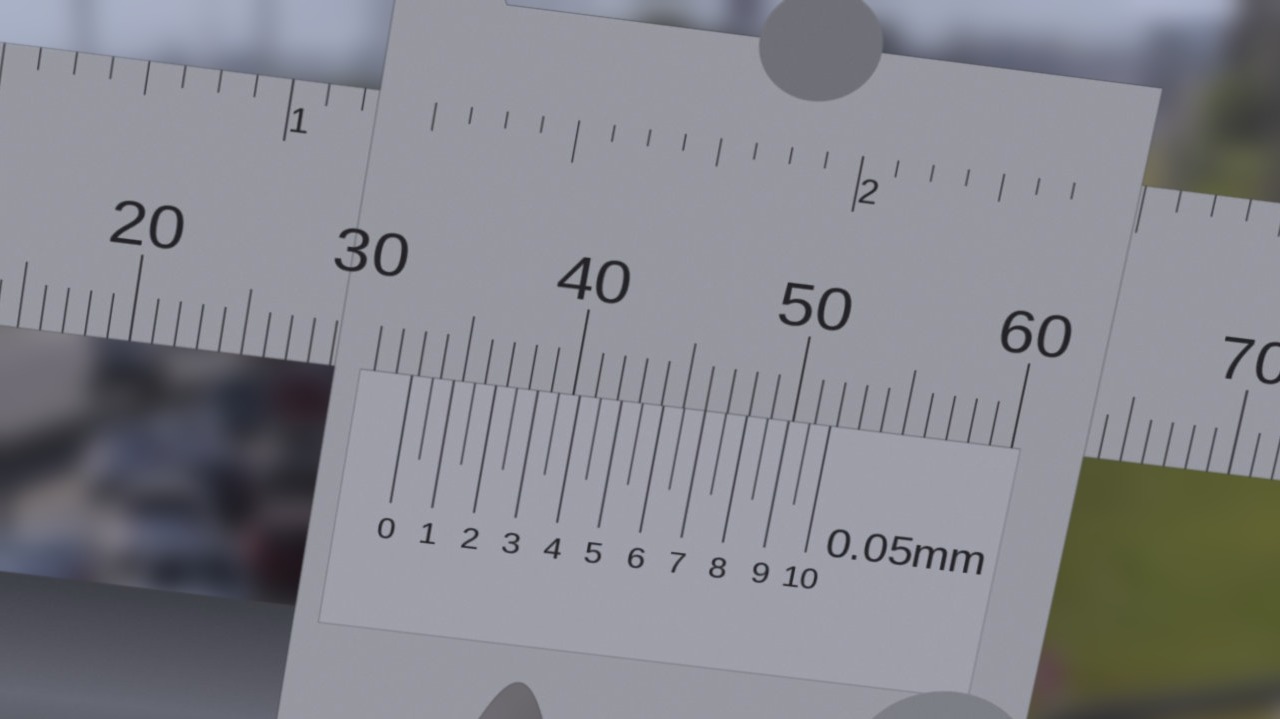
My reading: mm 32.7
